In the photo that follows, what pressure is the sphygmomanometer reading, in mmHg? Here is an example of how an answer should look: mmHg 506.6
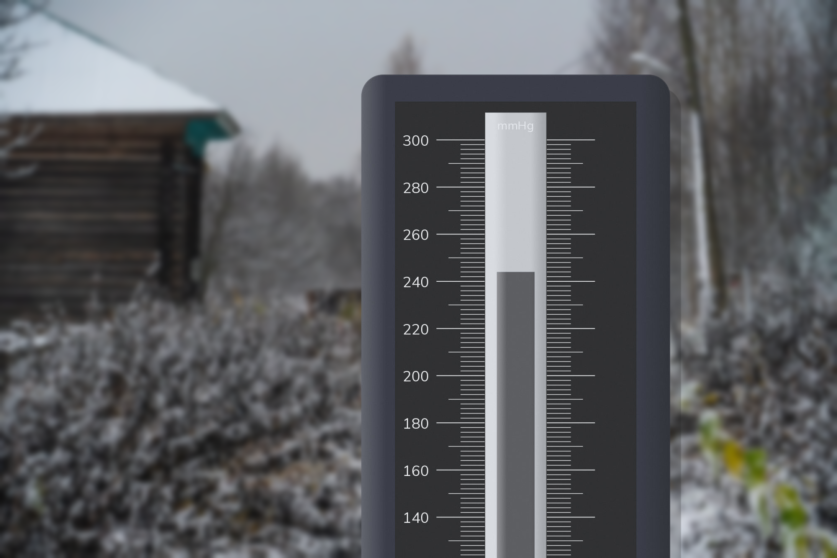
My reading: mmHg 244
